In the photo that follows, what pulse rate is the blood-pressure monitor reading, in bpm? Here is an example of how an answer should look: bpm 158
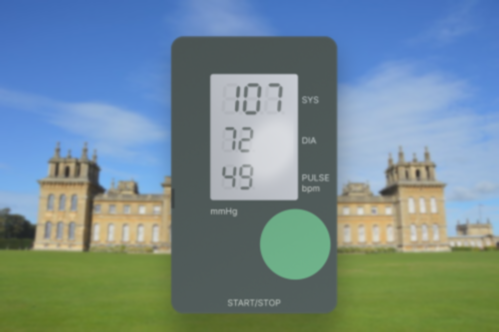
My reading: bpm 49
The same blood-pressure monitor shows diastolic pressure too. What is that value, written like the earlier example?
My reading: mmHg 72
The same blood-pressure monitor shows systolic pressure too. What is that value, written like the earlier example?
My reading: mmHg 107
